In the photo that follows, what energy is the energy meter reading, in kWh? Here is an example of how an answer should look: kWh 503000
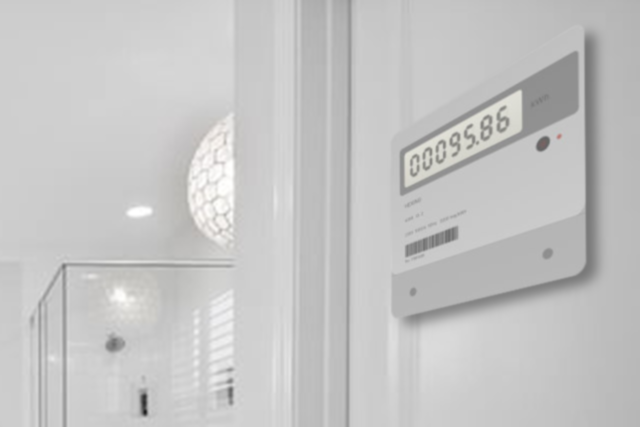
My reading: kWh 95.86
